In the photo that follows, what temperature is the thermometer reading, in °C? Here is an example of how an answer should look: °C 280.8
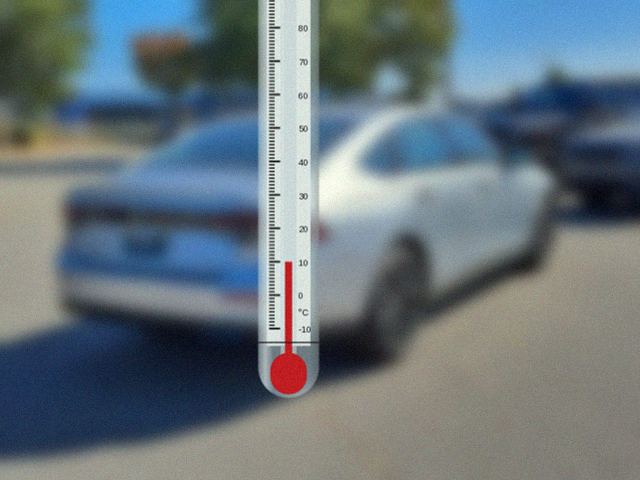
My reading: °C 10
